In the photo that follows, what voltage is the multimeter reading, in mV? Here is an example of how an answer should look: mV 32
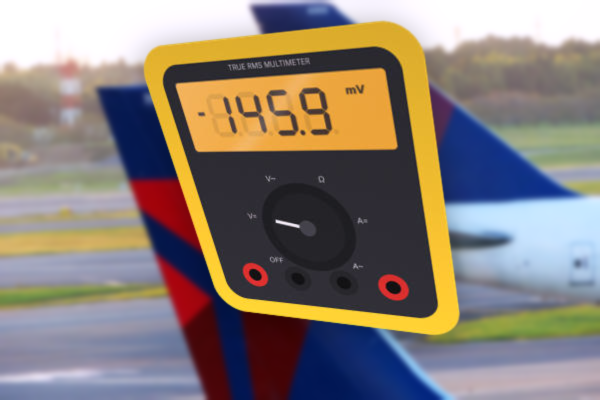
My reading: mV -145.9
